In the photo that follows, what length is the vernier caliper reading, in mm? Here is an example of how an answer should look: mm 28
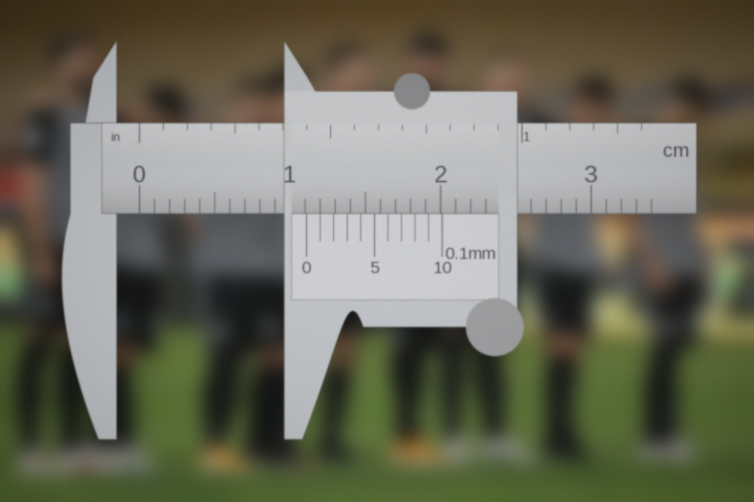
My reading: mm 11.1
